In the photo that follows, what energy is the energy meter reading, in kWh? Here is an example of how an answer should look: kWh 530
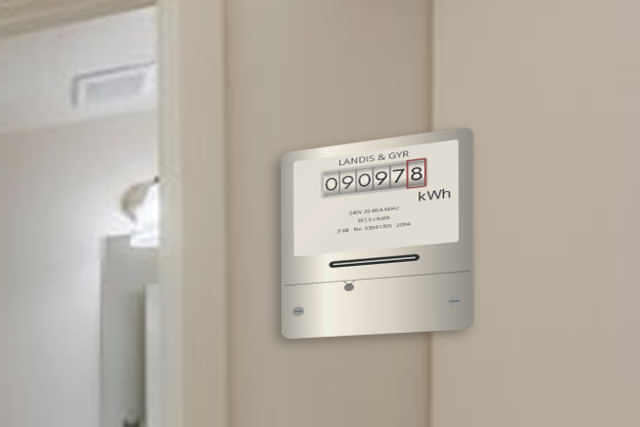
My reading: kWh 9097.8
